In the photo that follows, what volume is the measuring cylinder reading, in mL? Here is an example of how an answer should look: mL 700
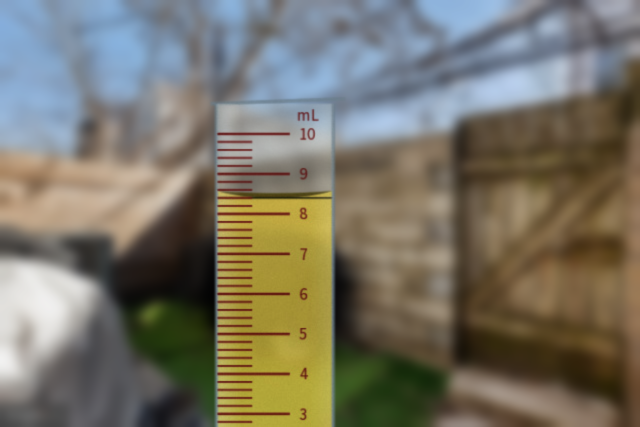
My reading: mL 8.4
